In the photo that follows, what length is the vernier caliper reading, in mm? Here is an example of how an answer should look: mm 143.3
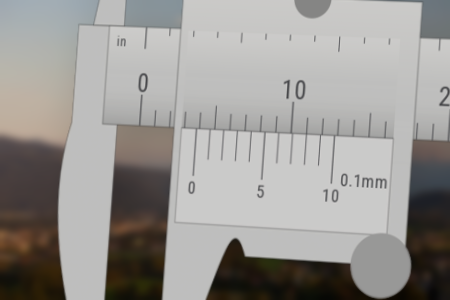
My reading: mm 3.8
